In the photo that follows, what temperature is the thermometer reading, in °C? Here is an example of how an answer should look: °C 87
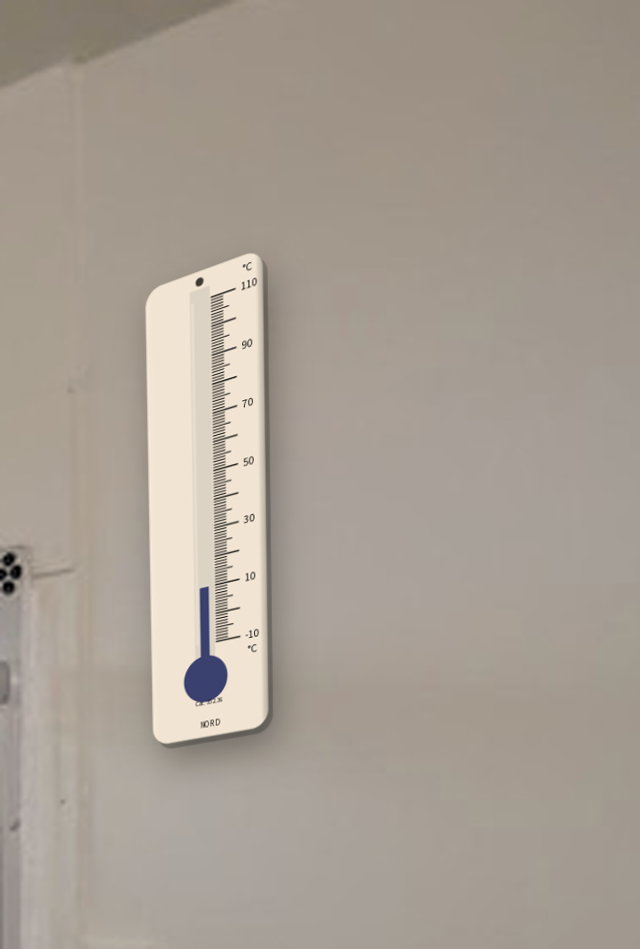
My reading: °C 10
